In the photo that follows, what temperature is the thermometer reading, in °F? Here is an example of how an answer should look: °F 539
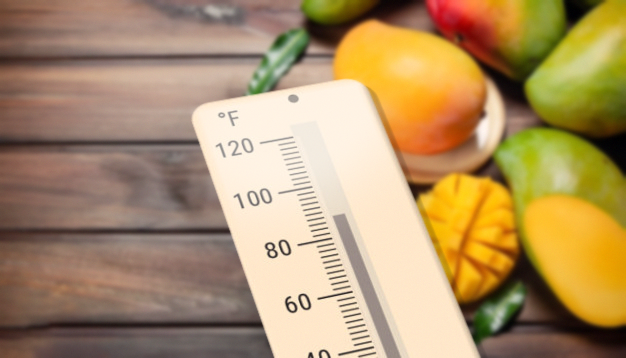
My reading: °F 88
